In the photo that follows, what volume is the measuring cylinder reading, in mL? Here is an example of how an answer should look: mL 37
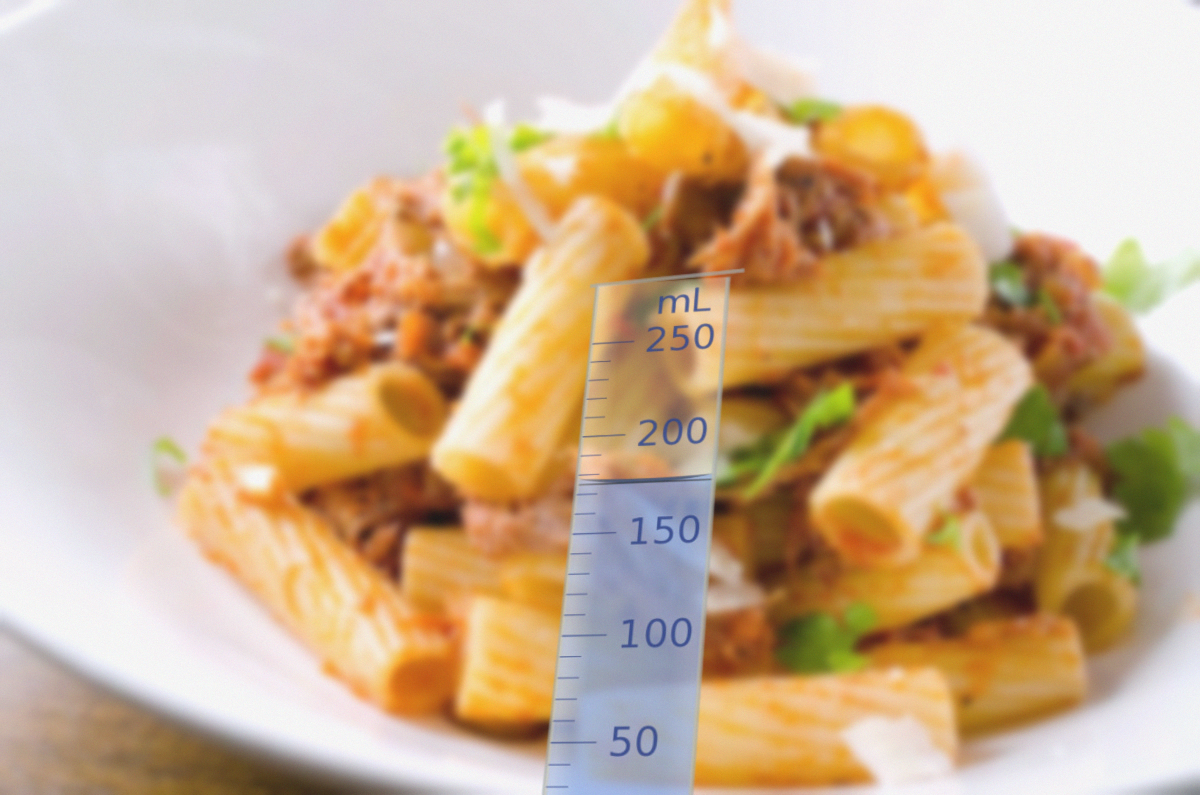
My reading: mL 175
